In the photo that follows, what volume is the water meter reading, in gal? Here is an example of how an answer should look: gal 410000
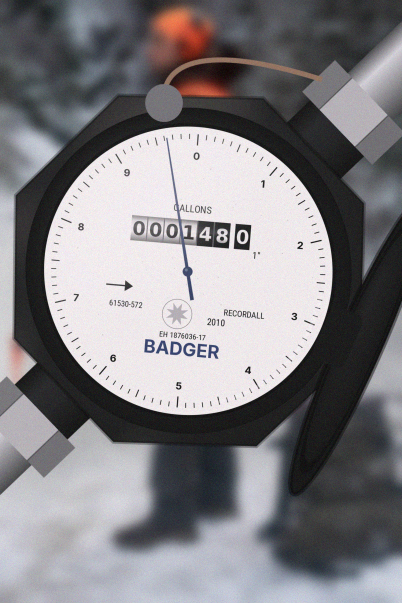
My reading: gal 1479.6
